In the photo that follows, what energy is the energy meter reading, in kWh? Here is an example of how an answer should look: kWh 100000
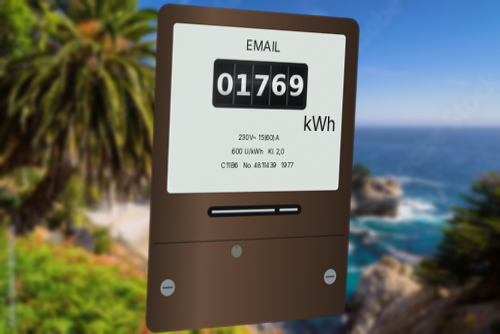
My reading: kWh 1769
